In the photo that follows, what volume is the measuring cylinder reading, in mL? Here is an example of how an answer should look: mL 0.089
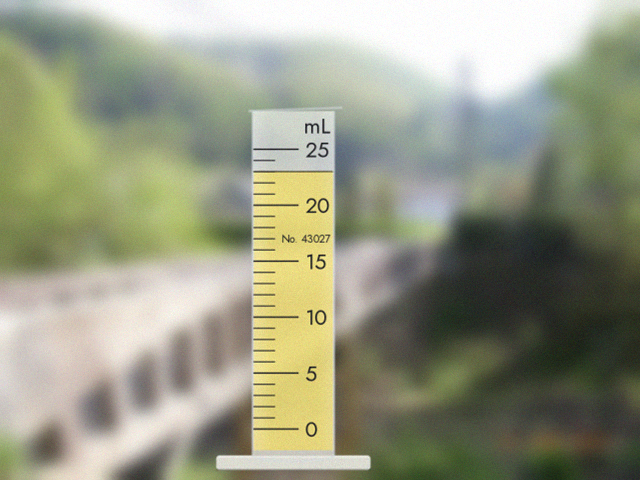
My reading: mL 23
